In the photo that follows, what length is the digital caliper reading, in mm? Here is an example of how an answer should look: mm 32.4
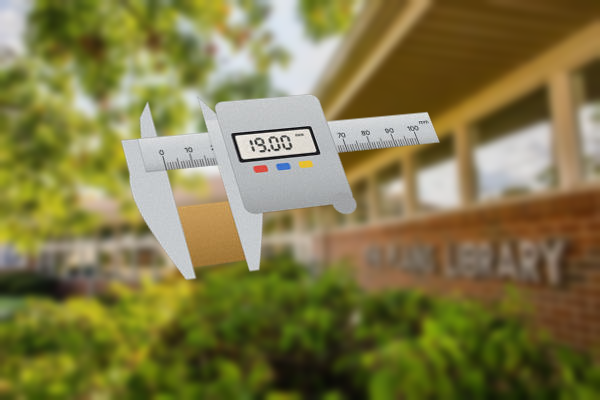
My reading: mm 19.00
